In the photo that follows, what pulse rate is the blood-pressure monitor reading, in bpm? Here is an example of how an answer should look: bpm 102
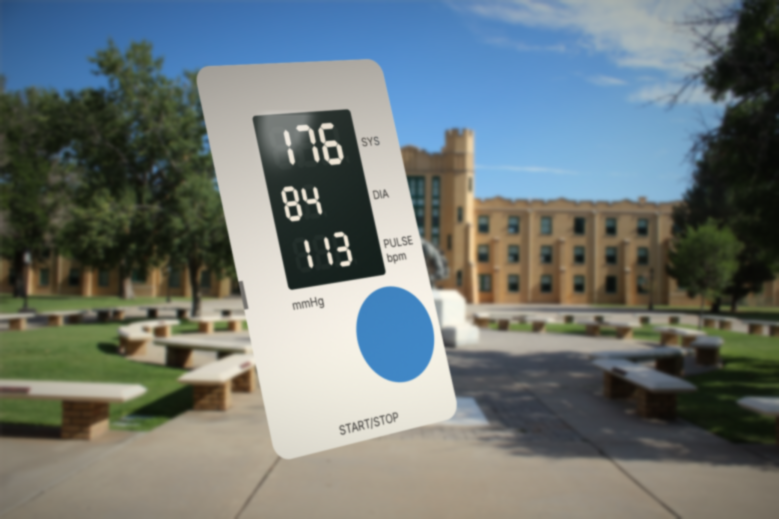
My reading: bpm 113
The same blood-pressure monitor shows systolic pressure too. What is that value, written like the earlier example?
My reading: mmHg 176
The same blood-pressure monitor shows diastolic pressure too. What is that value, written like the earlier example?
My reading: mmHg 84
